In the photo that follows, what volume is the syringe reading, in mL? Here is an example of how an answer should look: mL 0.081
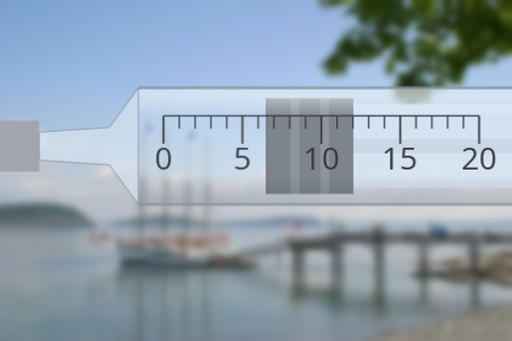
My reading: mL 6.5
